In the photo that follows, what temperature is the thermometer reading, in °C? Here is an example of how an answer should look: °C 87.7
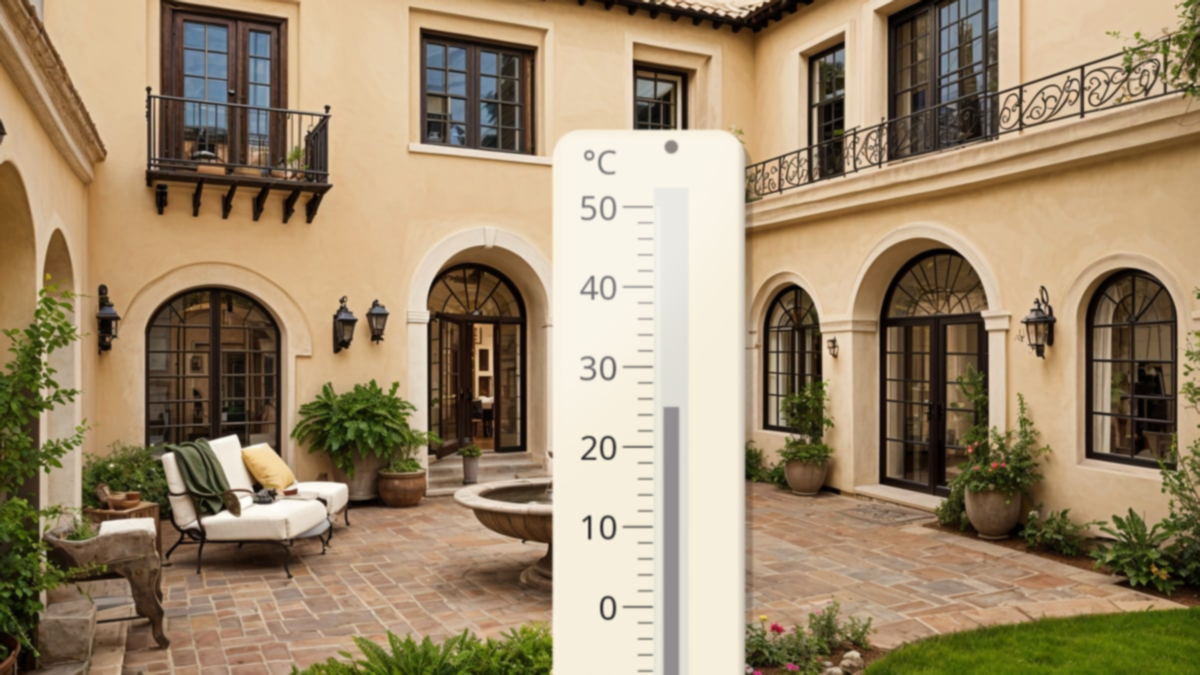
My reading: °C 25
